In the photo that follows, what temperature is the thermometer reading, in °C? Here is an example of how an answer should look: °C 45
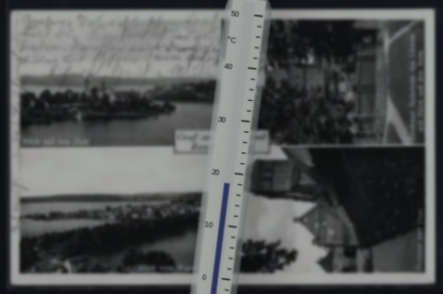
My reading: °C 18
